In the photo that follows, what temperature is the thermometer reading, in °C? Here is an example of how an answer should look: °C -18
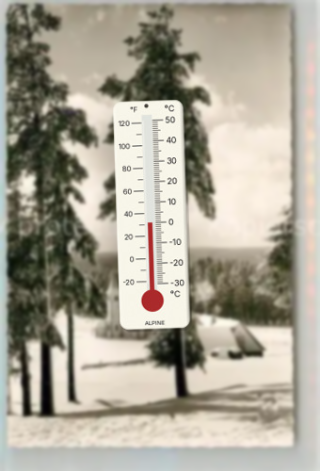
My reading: °C 0
